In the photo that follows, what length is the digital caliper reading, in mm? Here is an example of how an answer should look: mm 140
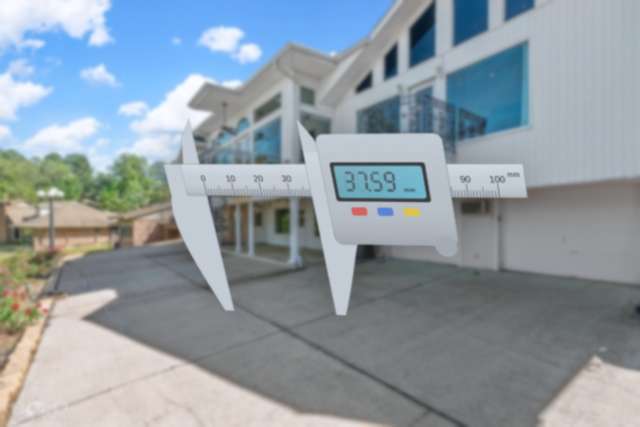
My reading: mm 37.59
